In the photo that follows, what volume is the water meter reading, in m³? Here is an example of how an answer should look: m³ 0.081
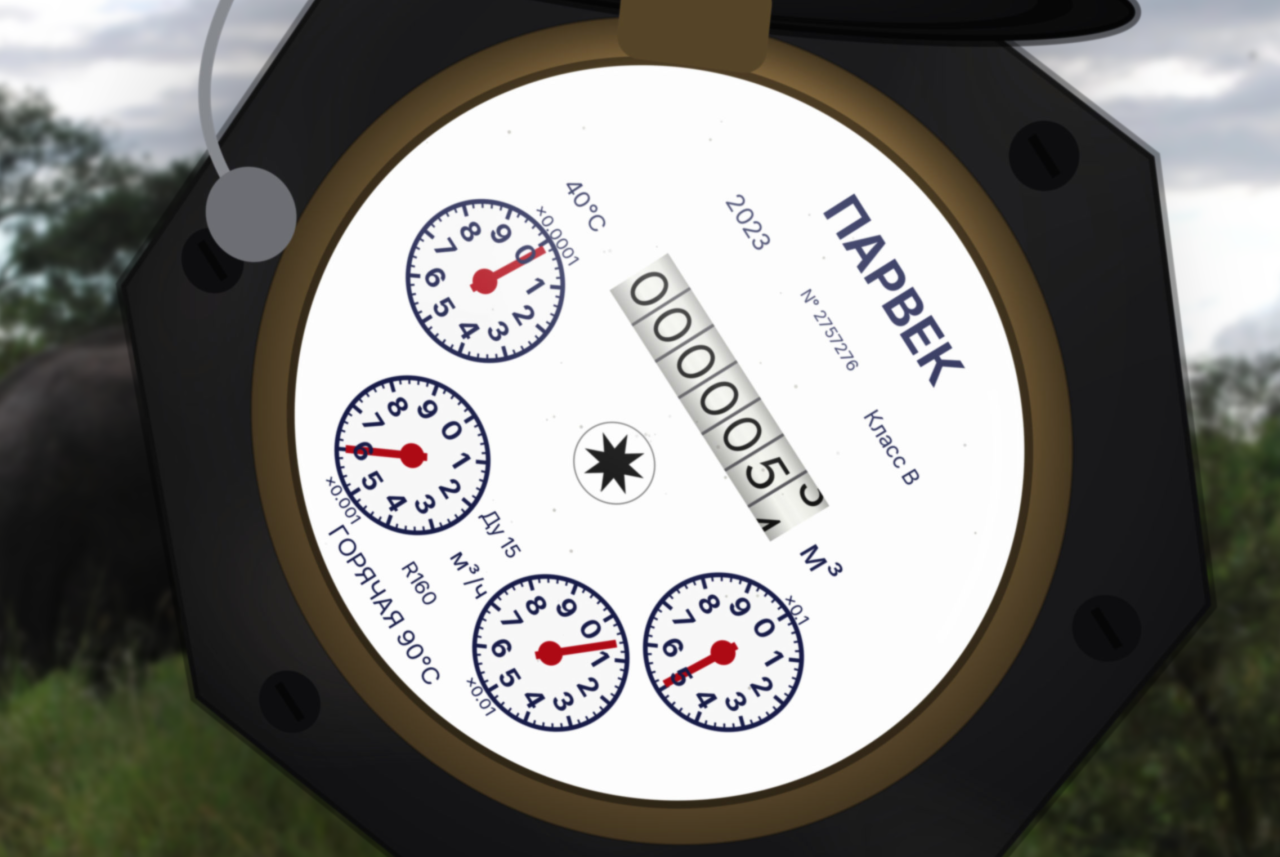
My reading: m³ 53.5060
